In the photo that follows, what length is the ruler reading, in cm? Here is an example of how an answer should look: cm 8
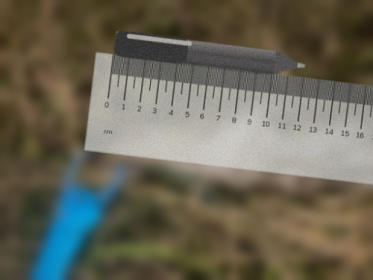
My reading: cm 12
